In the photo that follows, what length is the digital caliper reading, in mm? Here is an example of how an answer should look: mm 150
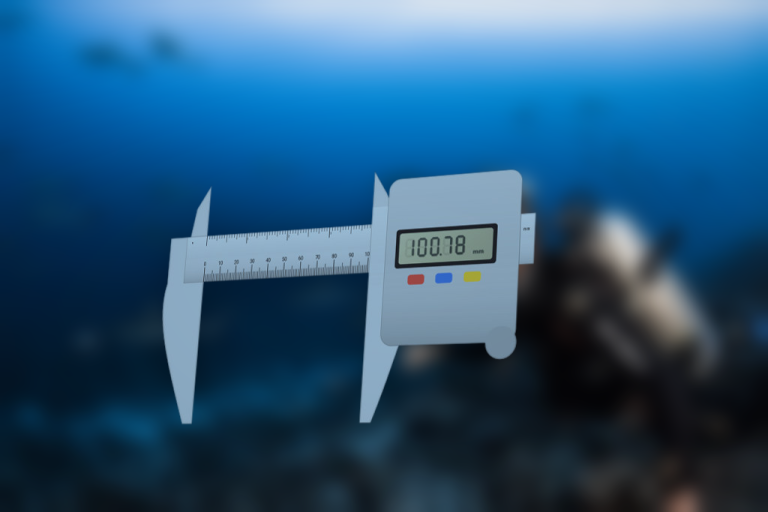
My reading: mm 100.78
